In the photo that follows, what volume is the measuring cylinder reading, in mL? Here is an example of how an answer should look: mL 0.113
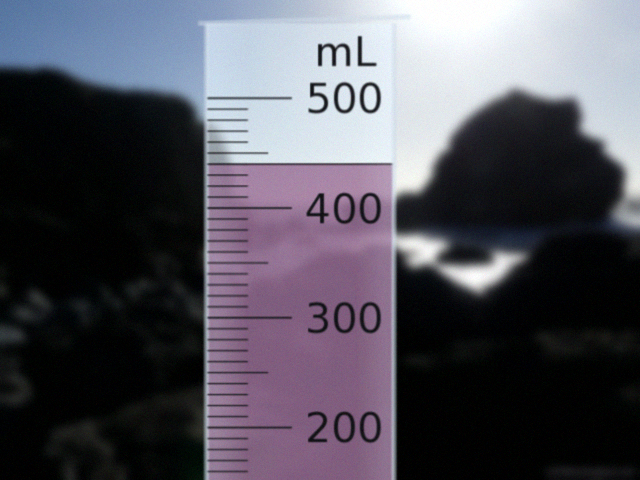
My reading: mL 440
